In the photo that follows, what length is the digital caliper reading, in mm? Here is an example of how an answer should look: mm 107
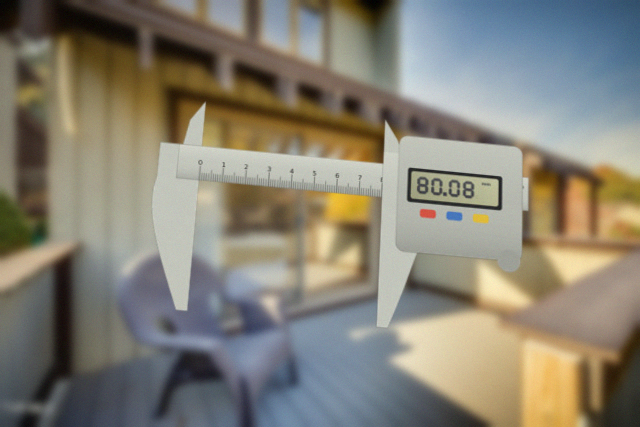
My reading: mm 80.08
